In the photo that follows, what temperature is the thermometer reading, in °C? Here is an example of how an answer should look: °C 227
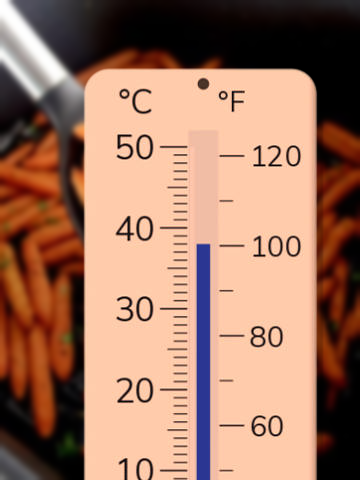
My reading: °C 38
